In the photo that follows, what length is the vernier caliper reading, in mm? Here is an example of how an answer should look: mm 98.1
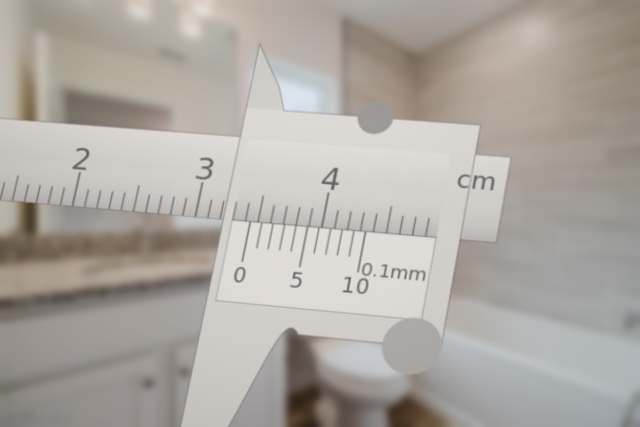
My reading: mm 34.4
